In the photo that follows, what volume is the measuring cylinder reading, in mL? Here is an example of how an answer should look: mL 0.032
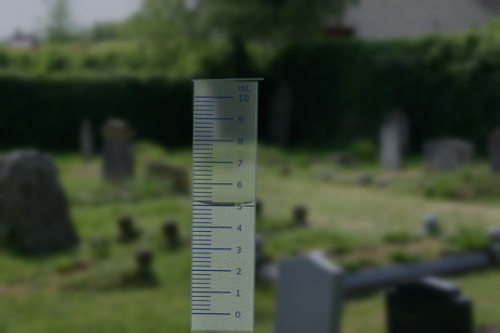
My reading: mL 5
